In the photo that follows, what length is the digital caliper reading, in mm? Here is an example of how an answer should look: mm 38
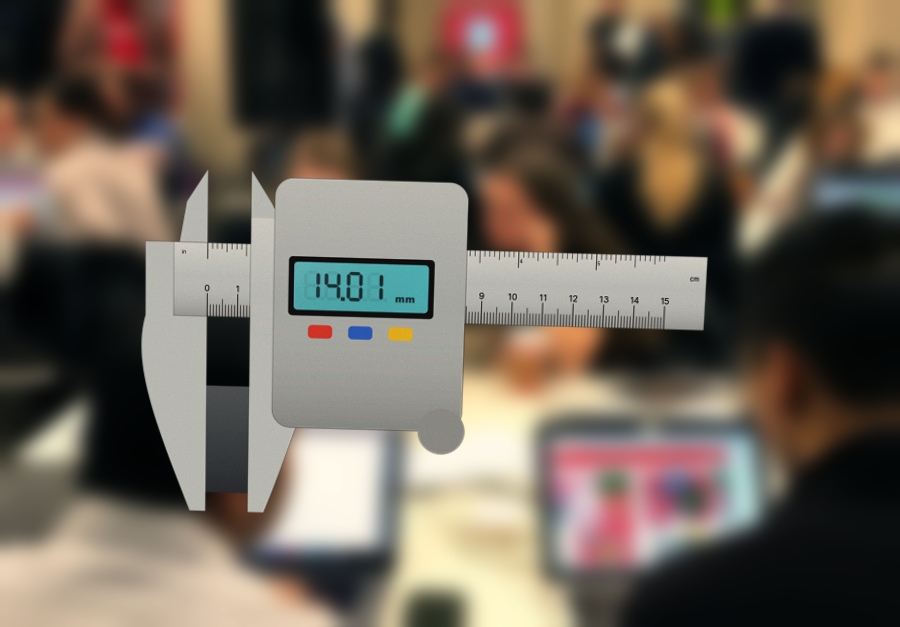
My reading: mm 14.01
